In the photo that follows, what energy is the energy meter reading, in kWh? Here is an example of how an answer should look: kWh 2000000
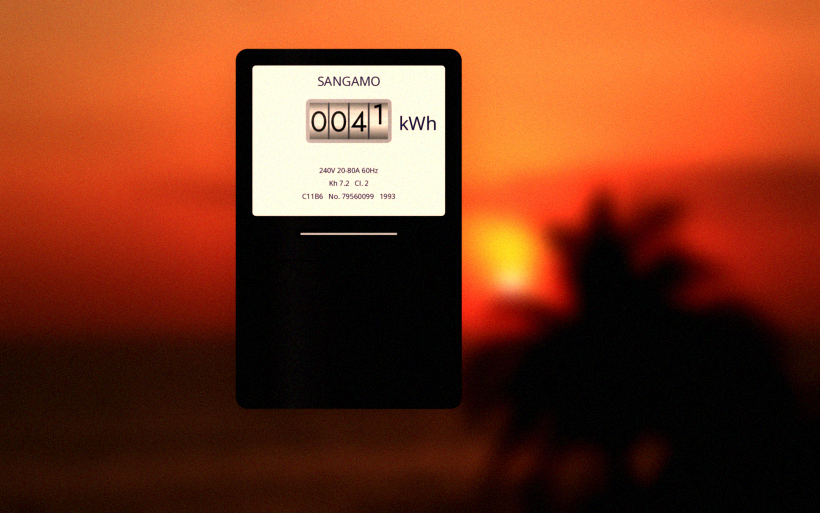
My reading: kWh 41
